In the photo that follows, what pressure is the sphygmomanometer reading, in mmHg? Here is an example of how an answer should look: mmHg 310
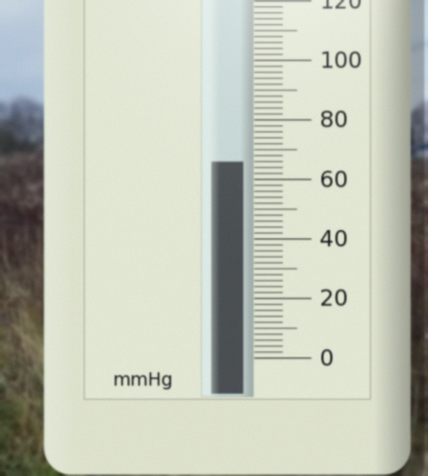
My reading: mmHg 66
